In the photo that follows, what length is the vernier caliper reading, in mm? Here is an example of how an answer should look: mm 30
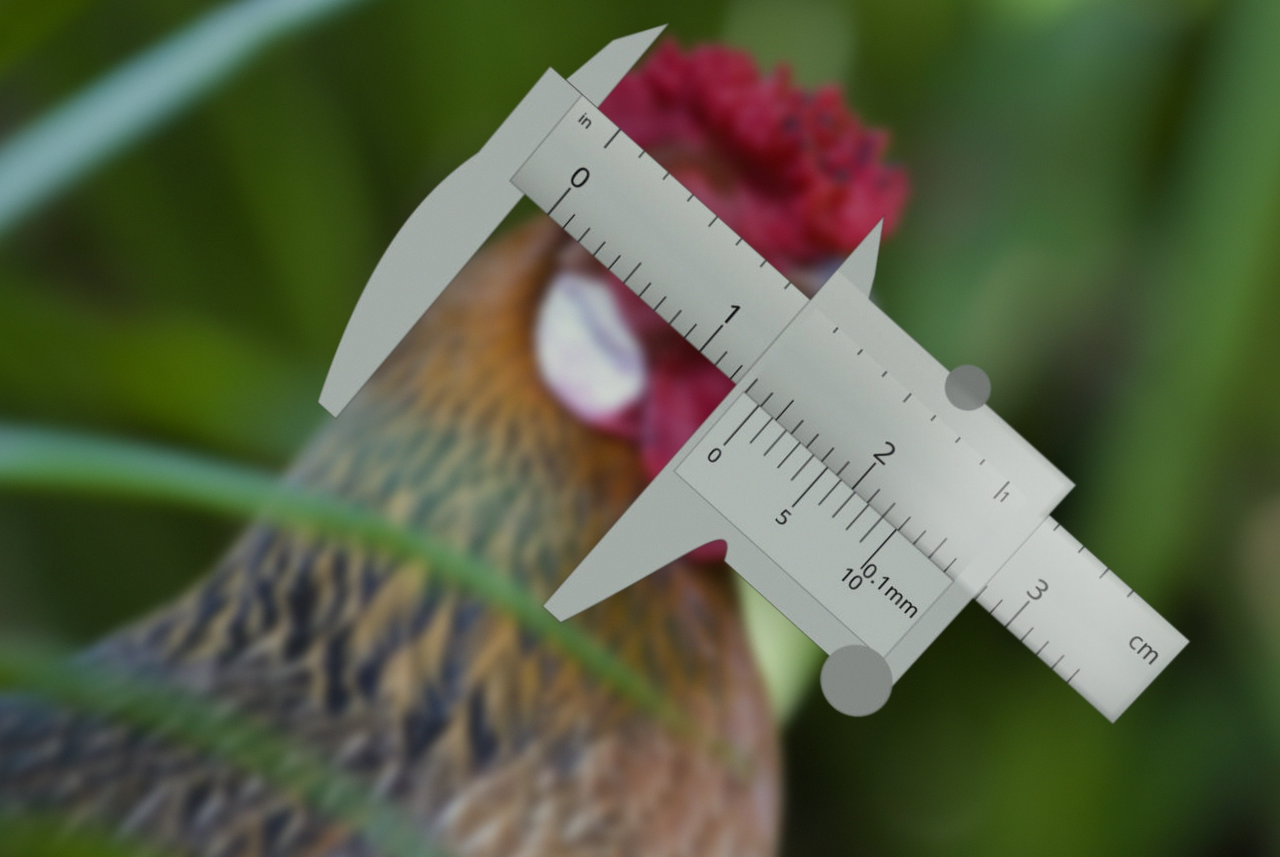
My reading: mm 13.9
